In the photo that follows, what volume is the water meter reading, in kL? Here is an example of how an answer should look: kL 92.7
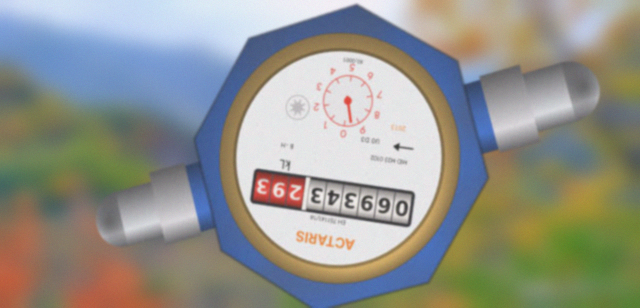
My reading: kL 69343.2929
